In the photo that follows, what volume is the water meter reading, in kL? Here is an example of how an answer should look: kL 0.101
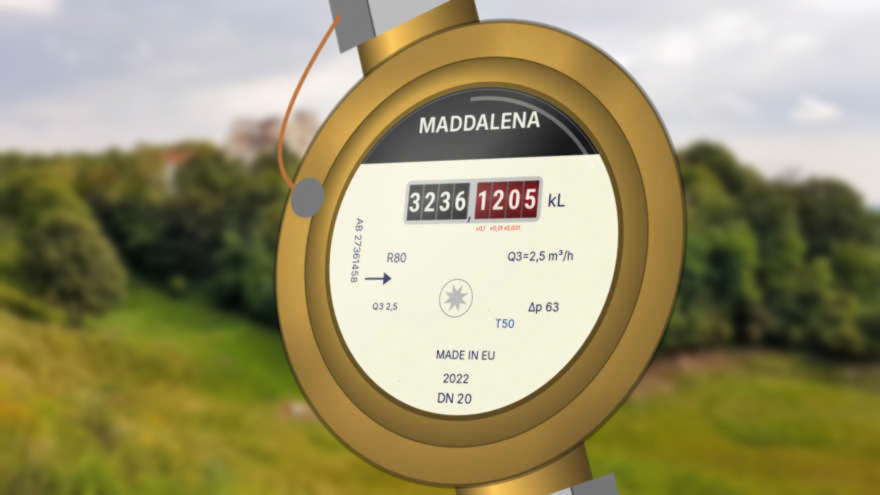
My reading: kL 3236.1205
